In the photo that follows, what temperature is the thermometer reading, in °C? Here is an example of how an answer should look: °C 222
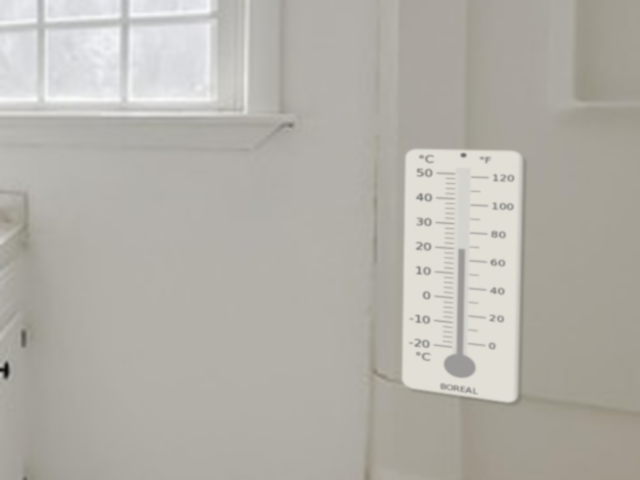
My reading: °C 20
